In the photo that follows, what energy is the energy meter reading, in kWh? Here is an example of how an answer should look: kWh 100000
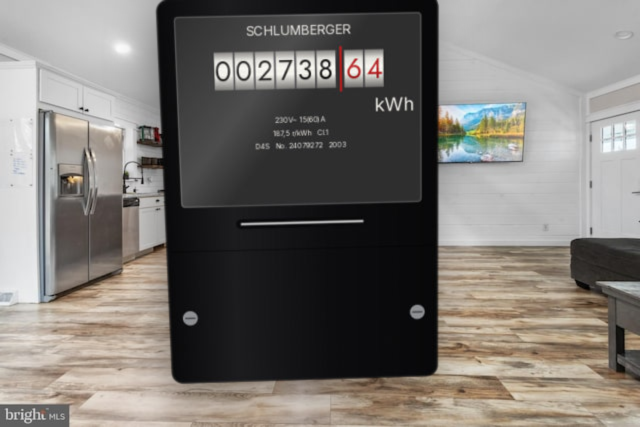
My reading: kWh 2738.64
